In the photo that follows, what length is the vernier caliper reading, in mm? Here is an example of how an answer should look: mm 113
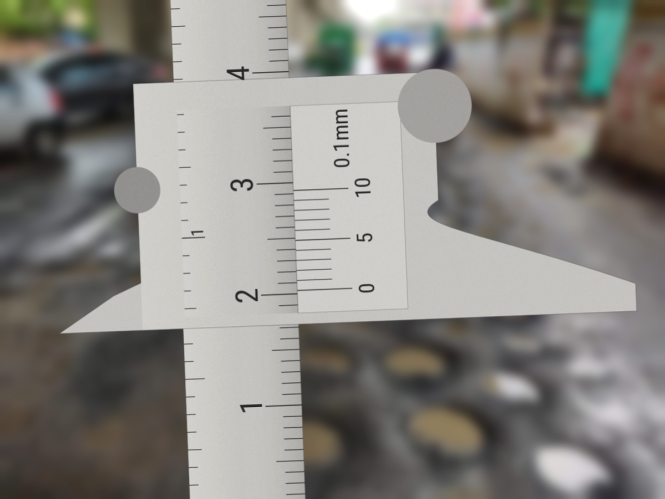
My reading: mm 20.3
